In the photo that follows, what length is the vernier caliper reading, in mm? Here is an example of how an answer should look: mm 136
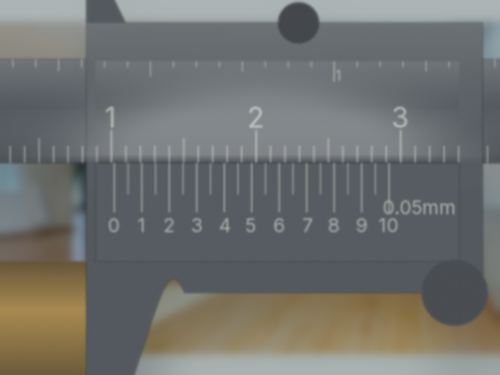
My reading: mm 10.2
